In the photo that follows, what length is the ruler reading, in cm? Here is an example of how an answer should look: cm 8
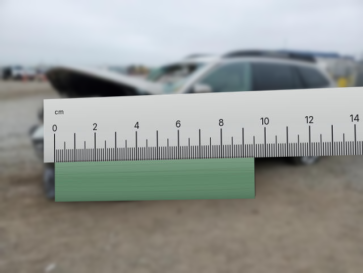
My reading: cm 9.5
